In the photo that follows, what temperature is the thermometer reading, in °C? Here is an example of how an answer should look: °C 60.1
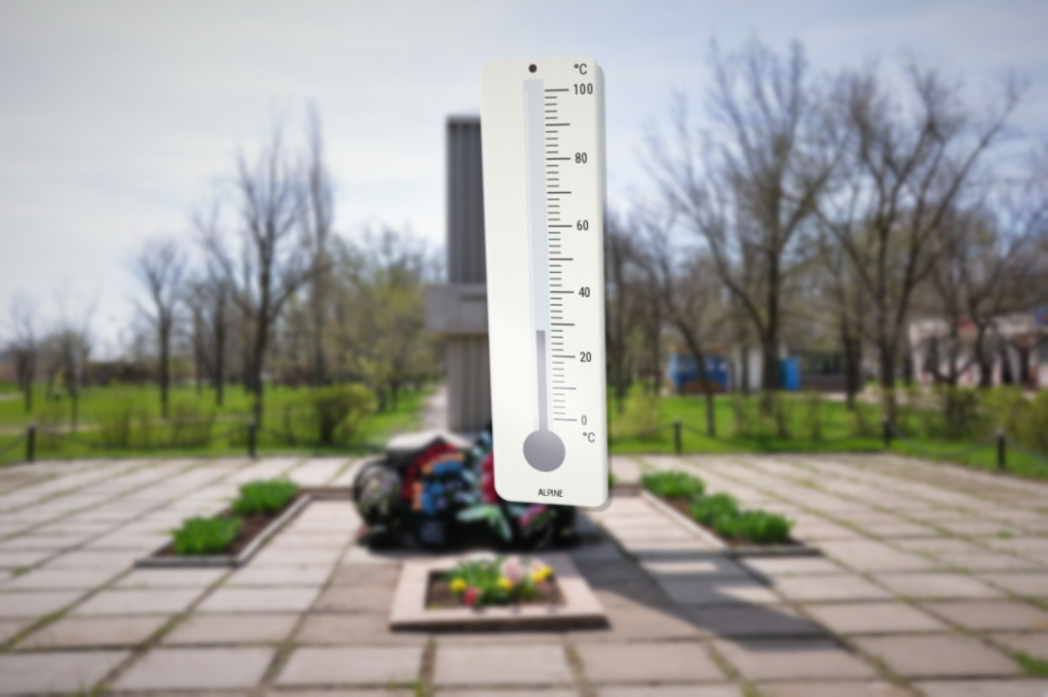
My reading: °C 28
